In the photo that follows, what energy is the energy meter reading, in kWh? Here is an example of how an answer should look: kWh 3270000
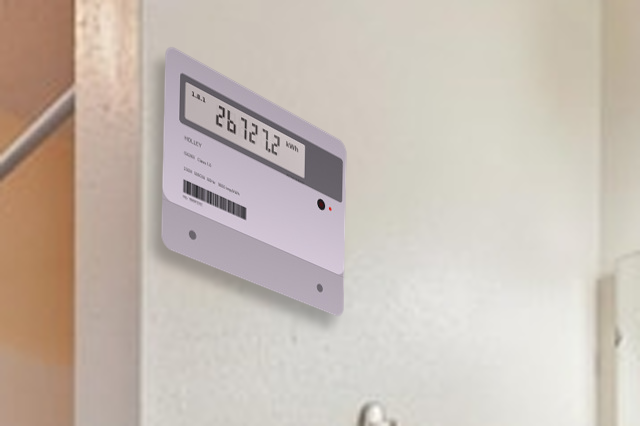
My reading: kWh 26727.2
